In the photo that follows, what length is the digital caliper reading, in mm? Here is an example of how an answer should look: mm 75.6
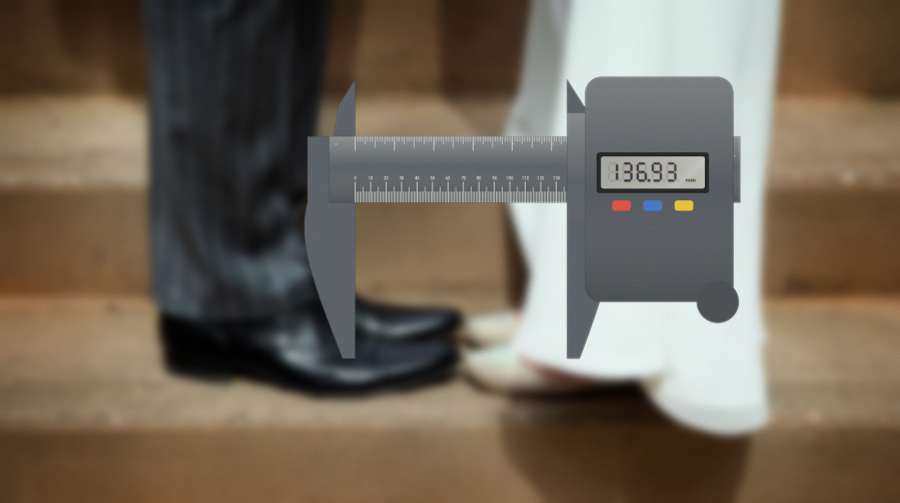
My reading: mm 136.93
